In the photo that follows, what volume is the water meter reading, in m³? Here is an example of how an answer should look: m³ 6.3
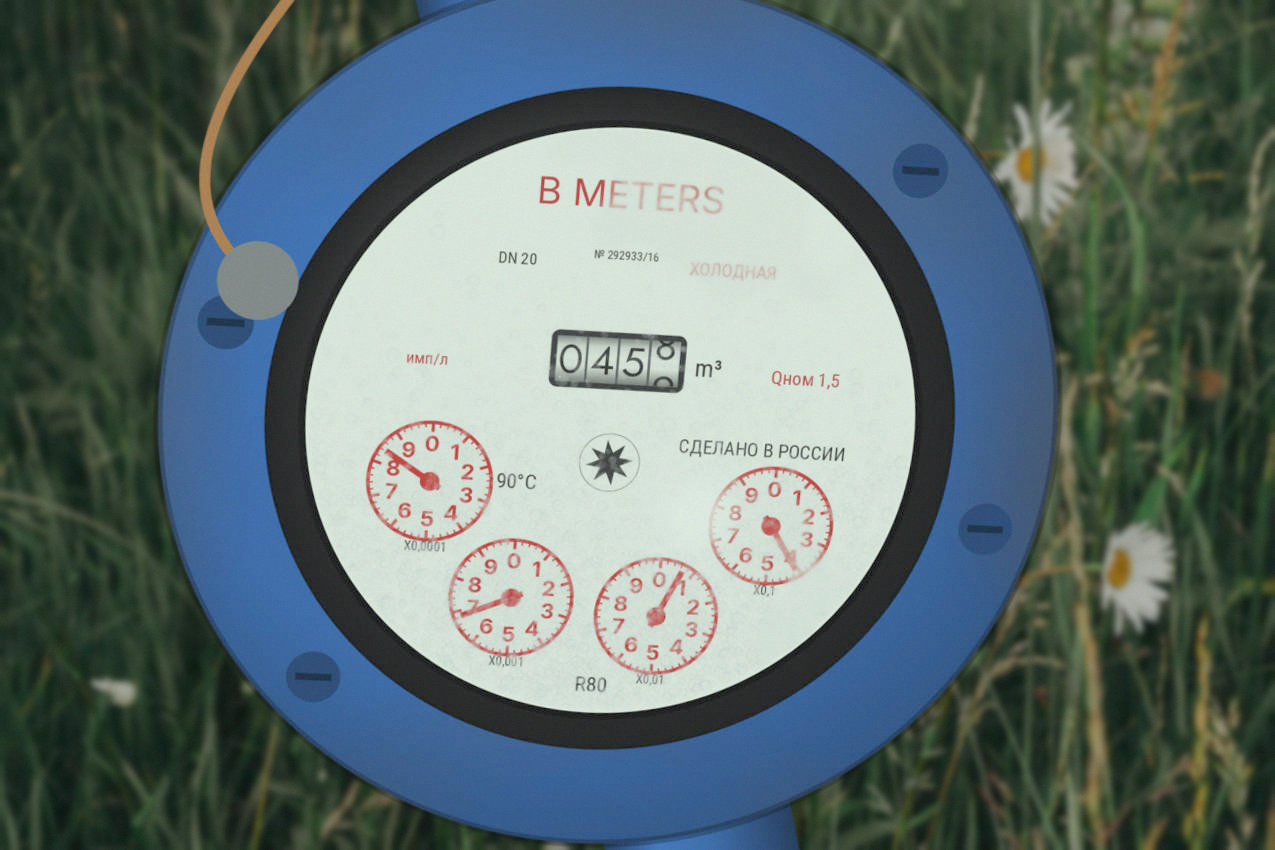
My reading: m³ 458.4068
